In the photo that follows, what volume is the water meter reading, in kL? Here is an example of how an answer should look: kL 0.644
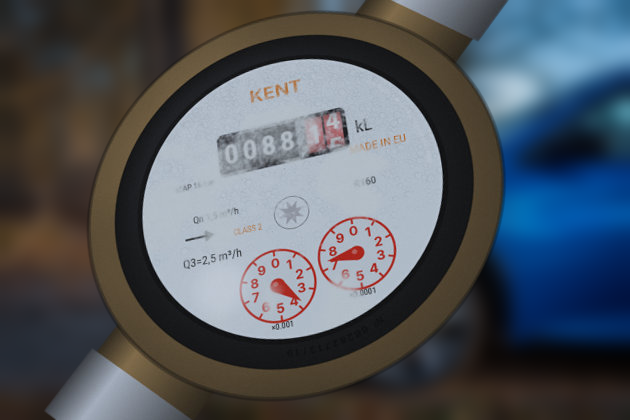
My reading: kL 88.1437
